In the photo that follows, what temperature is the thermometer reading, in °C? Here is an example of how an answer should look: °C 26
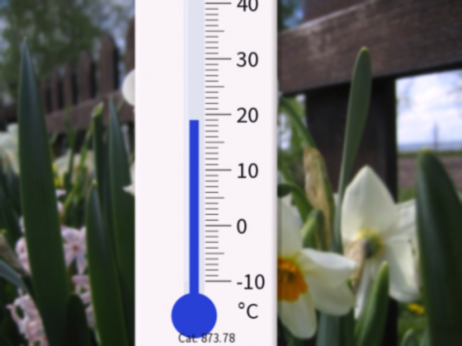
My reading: °C 19
